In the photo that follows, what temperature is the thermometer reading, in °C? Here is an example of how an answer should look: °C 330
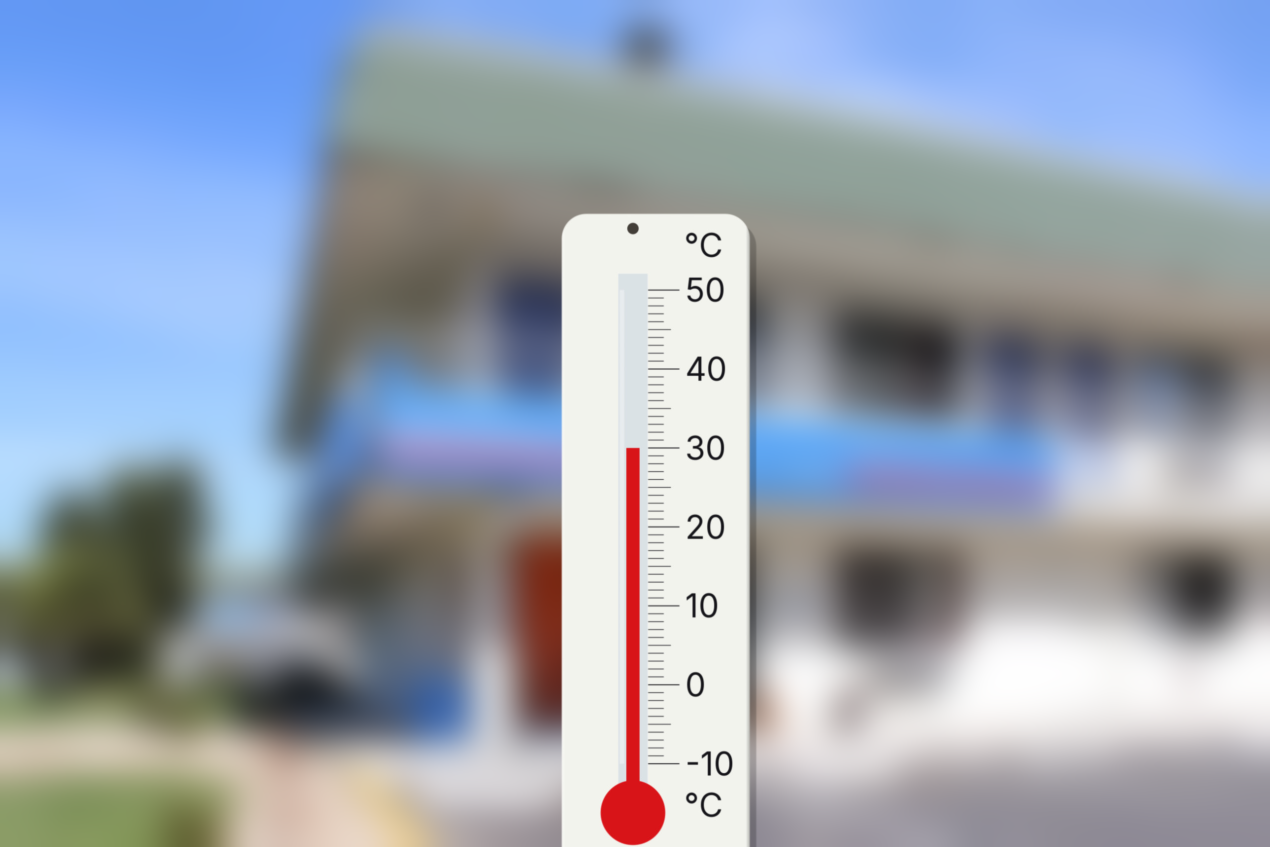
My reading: °C 30
